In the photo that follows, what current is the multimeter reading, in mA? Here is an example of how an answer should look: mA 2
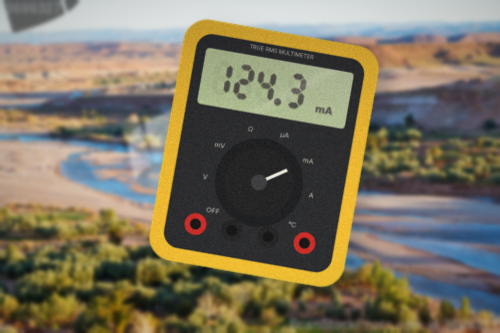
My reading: mA 124.3
